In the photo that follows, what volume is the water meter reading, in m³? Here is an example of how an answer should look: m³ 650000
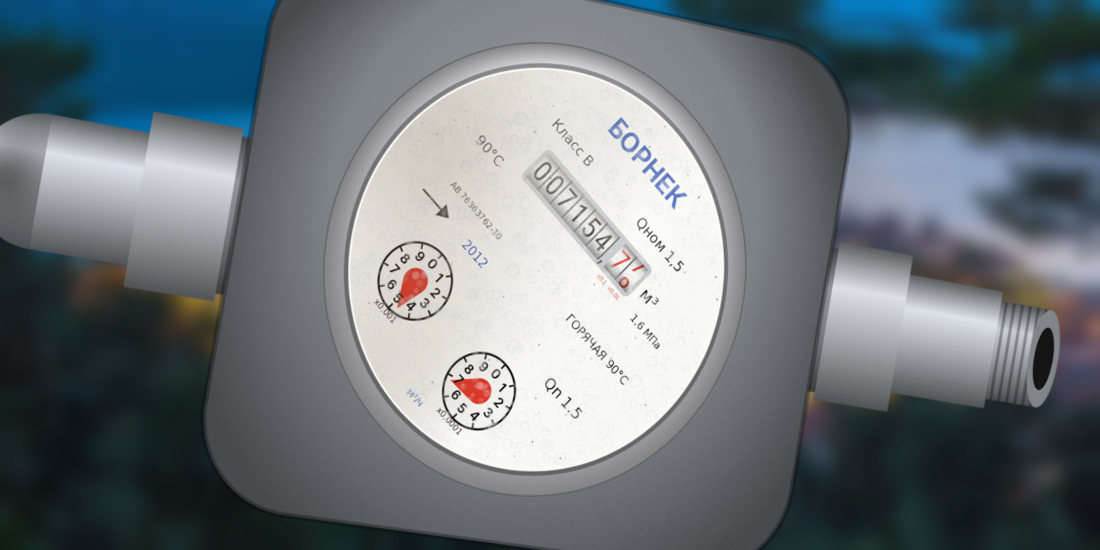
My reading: m³ 7154.7746
